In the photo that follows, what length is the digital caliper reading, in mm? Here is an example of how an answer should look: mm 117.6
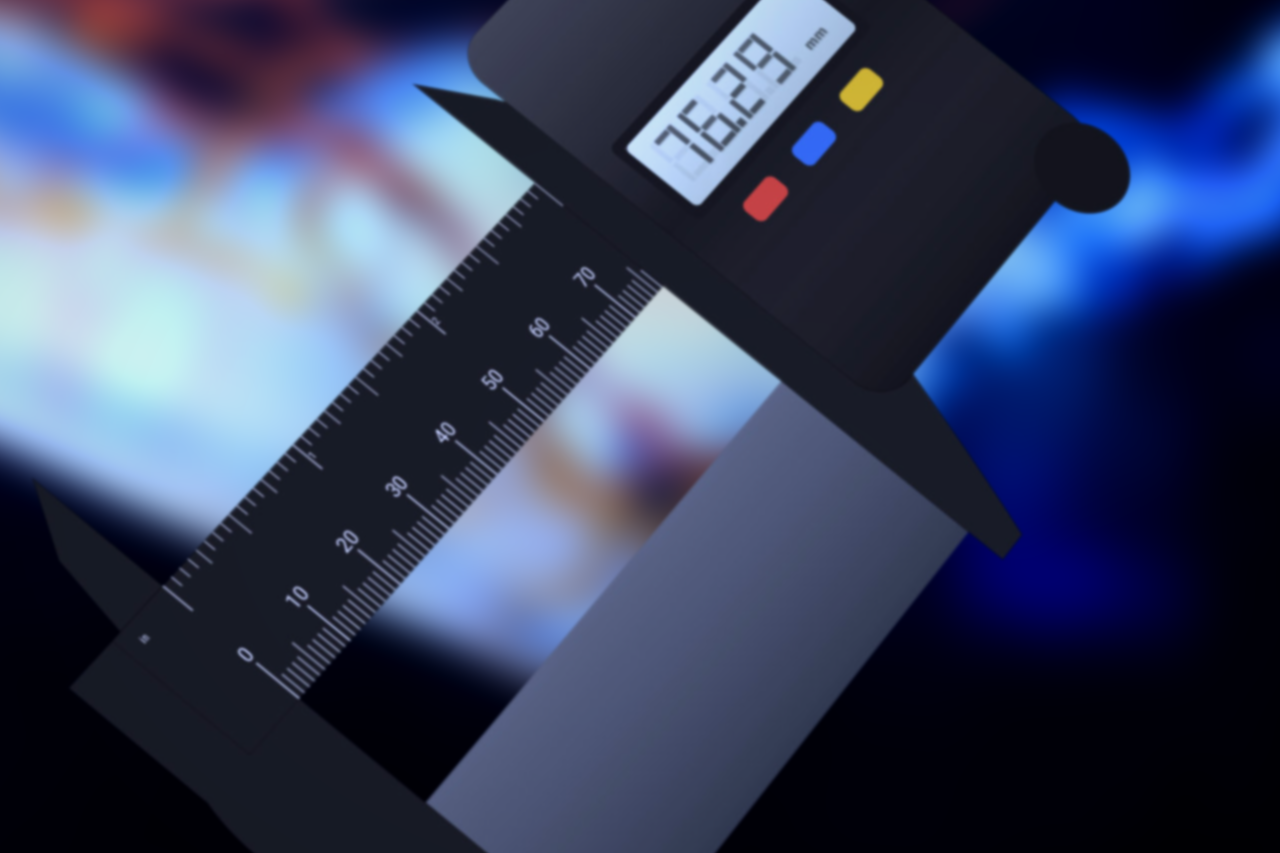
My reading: mm 76.29
